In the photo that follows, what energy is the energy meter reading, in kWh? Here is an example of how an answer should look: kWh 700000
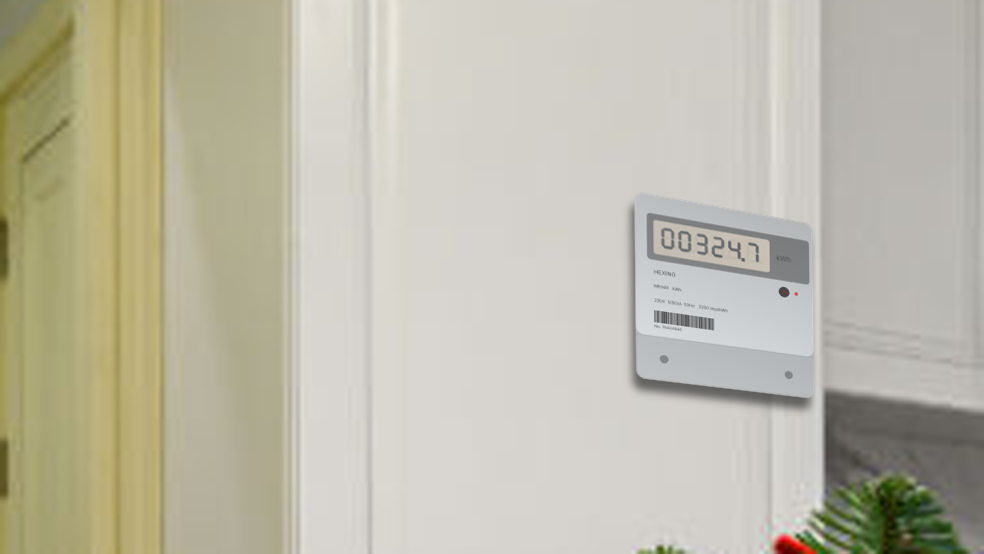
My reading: kWh 324.7
